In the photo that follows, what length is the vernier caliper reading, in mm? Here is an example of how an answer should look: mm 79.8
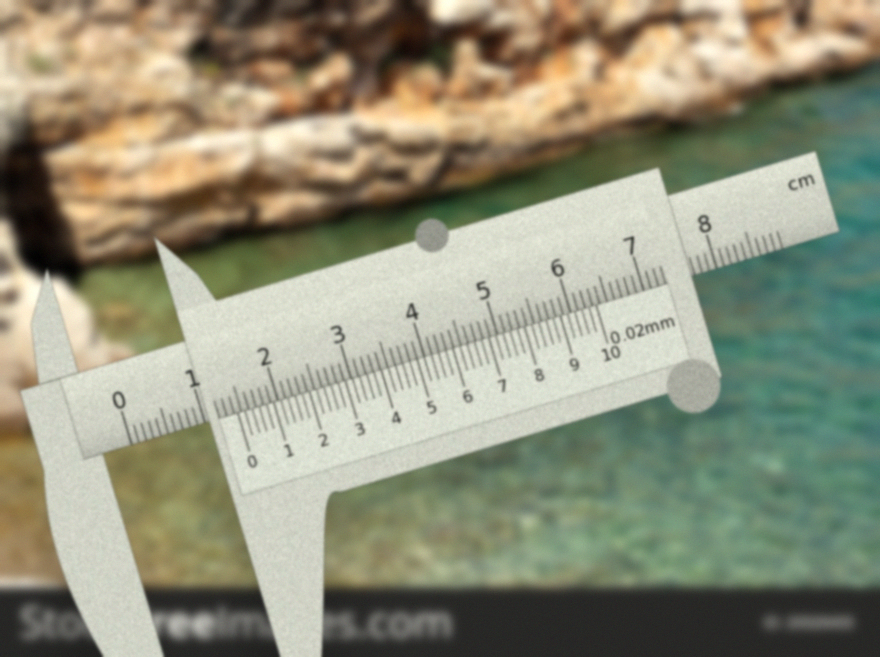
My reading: mm 14.5
